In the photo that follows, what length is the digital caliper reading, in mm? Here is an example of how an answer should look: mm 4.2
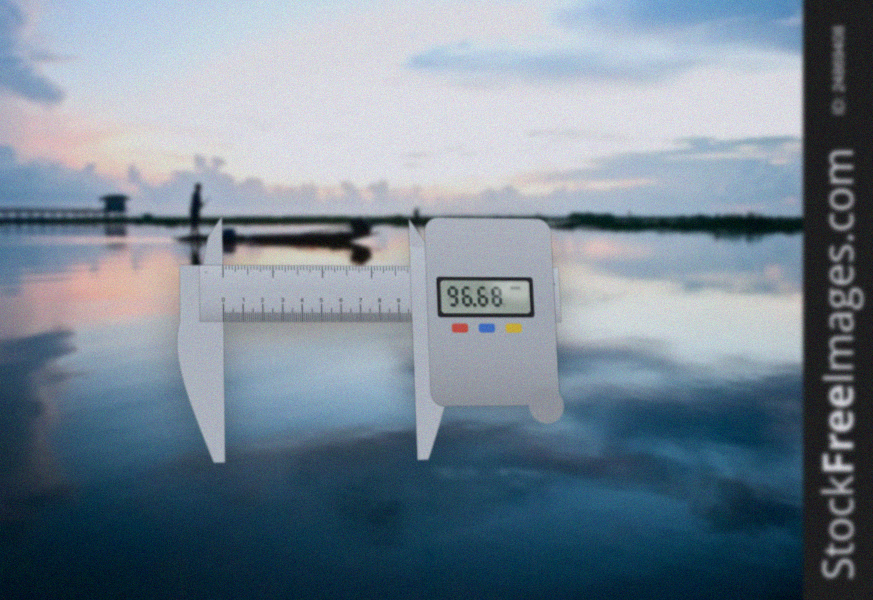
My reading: mm 96.68
